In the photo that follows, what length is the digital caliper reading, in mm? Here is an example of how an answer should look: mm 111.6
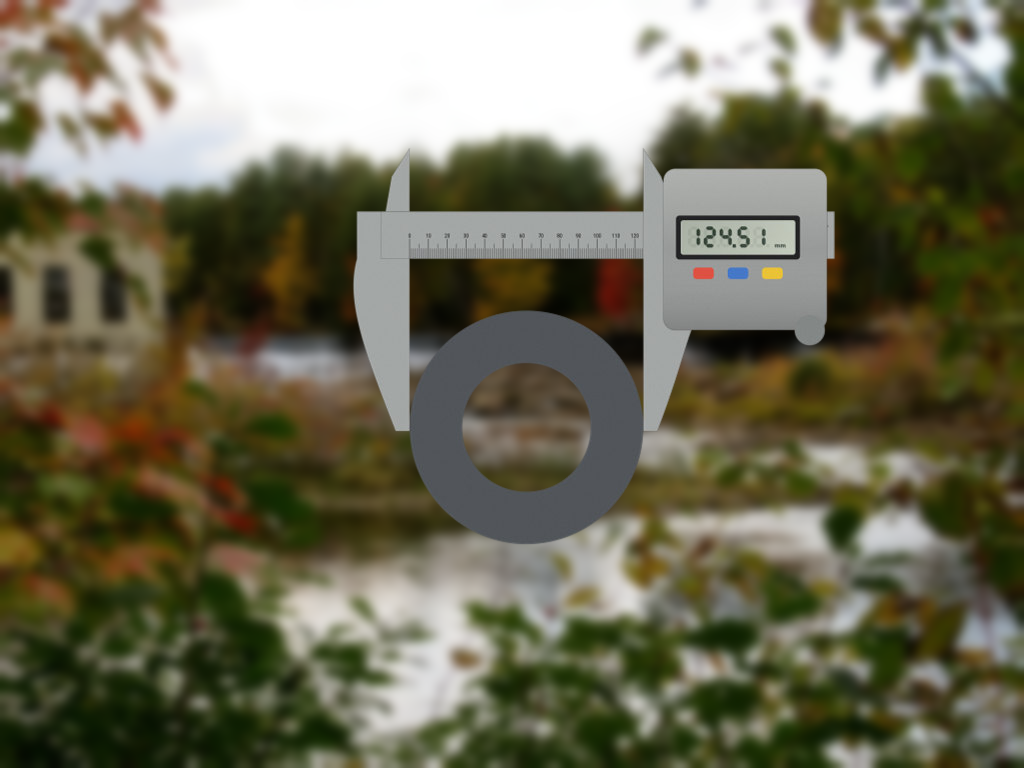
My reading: mm 124.51
